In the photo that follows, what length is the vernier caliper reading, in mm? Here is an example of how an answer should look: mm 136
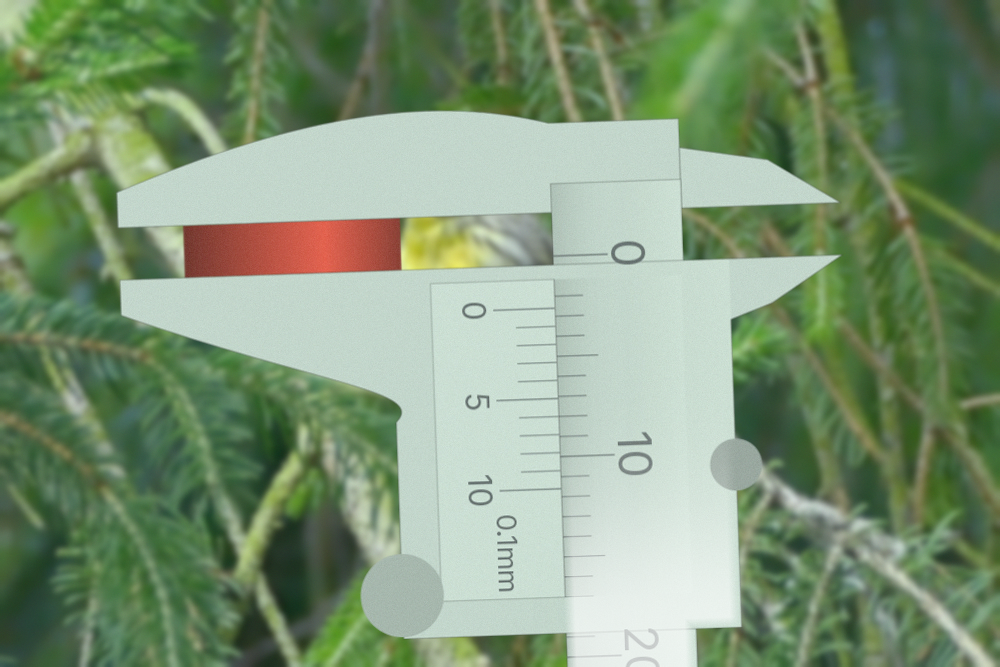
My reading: mm 2.6
